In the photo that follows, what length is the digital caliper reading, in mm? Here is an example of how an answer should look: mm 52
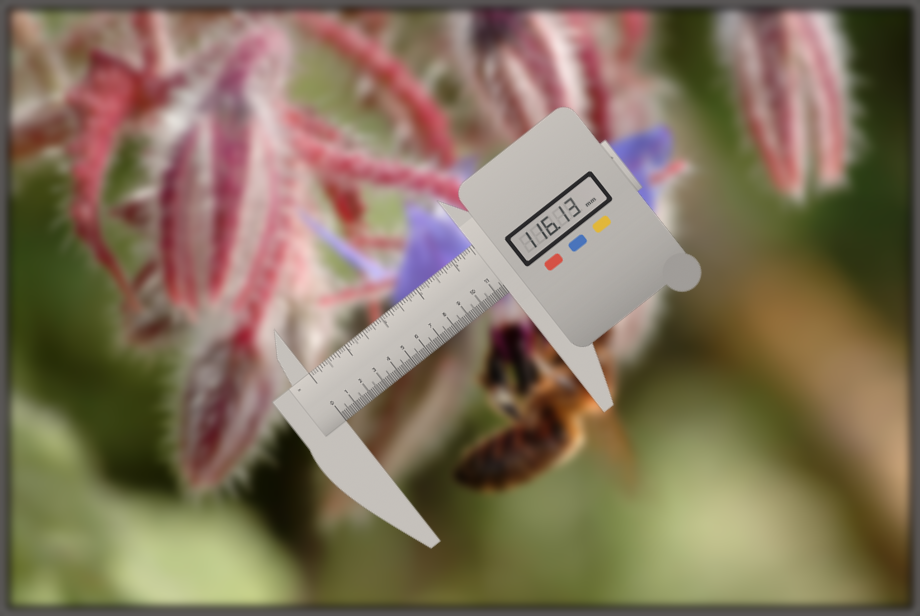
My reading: mm 116.13
